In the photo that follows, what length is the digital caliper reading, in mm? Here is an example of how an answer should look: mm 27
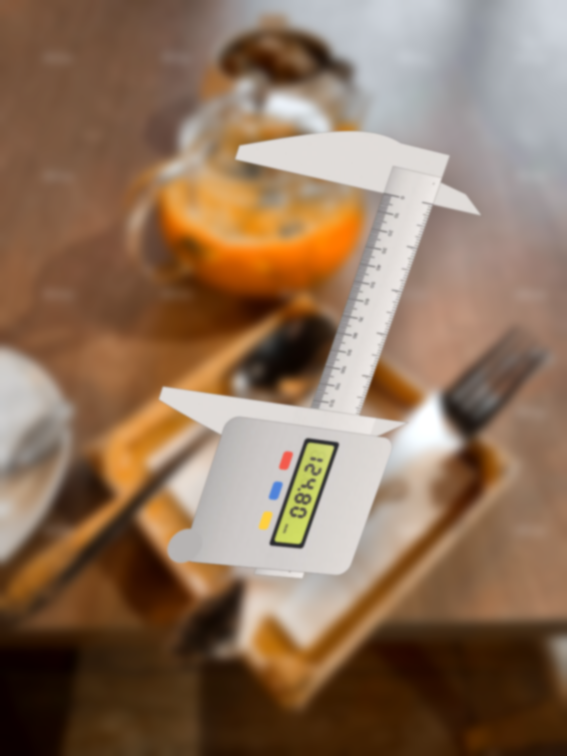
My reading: mm 124.80
